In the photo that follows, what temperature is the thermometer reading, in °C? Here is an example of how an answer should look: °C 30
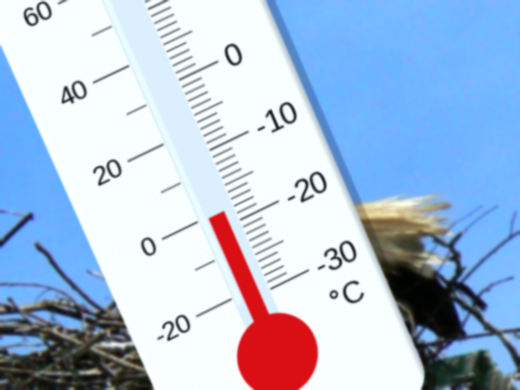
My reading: °C -18
